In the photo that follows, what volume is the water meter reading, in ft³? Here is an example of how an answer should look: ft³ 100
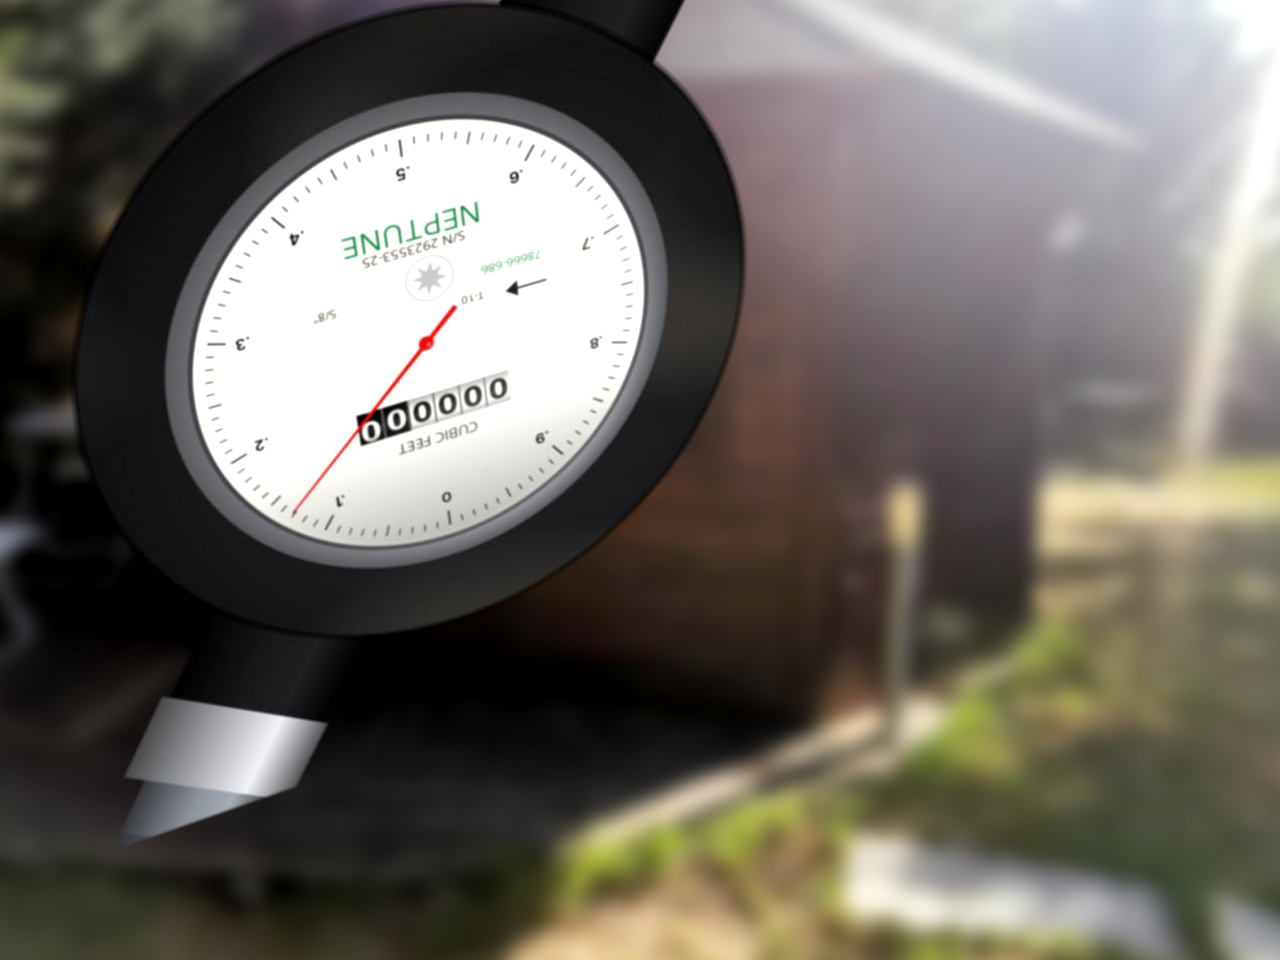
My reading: ft³ 0.13
